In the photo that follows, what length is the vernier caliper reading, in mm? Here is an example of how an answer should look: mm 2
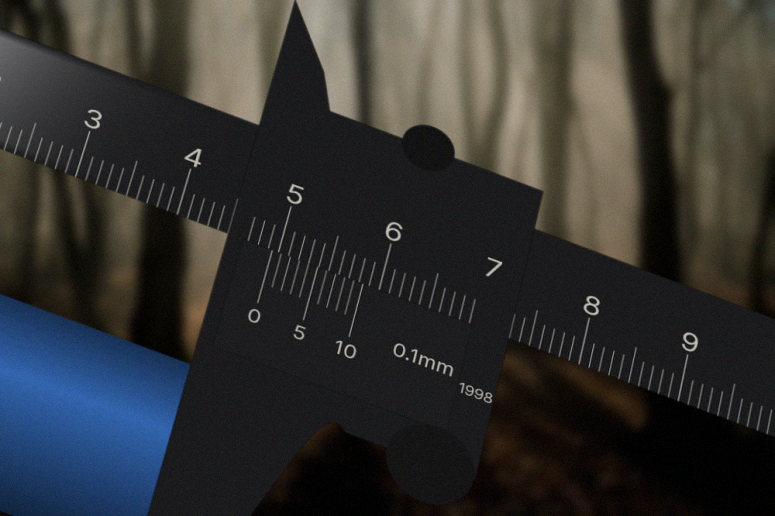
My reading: mm 49.4
